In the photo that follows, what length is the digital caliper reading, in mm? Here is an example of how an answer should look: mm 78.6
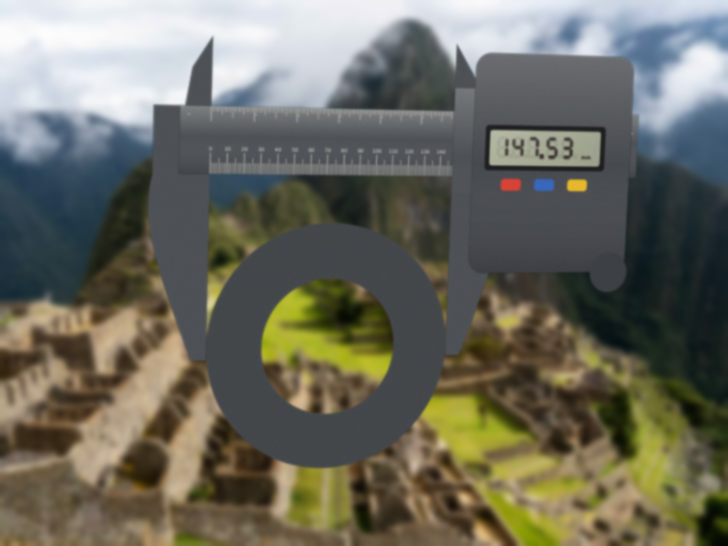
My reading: mm 147.53
